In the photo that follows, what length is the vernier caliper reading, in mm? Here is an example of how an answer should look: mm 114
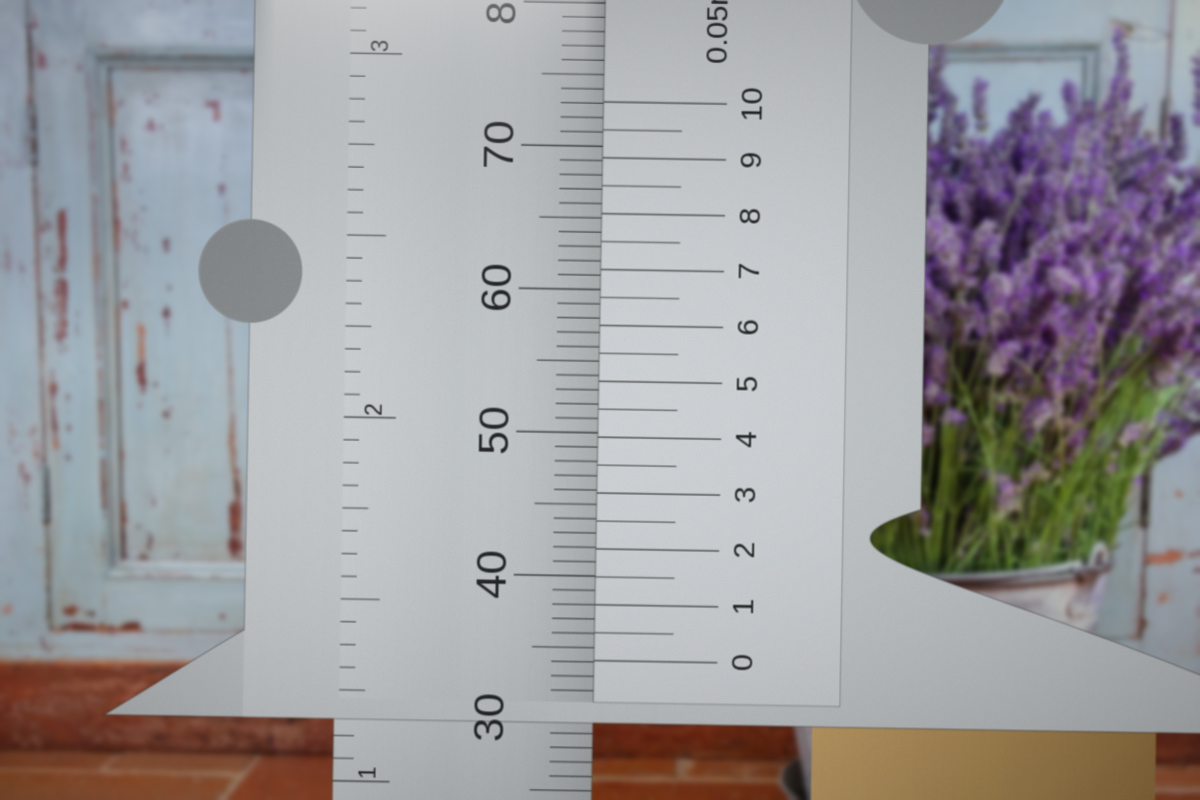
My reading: mm 34.1
